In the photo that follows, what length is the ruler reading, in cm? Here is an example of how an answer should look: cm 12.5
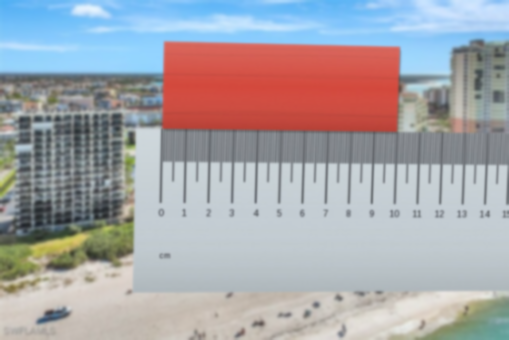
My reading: cm 10
